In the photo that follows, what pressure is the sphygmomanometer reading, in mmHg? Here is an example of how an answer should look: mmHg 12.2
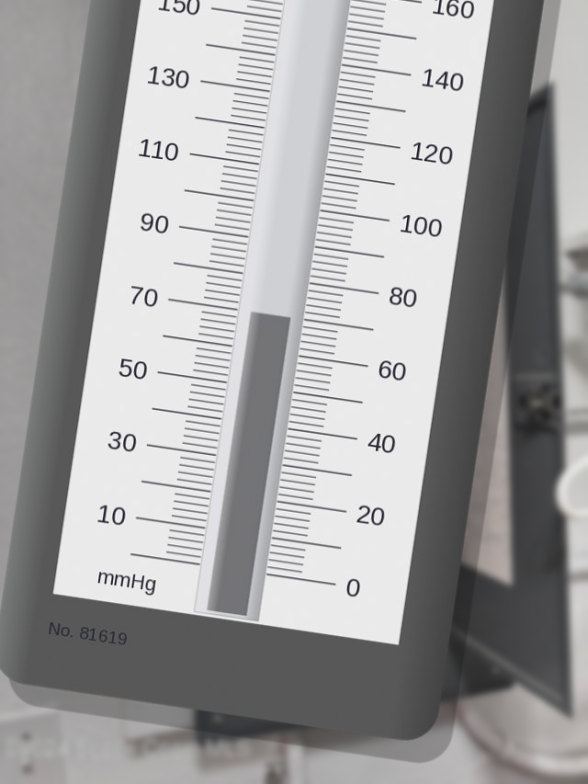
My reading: mmHg 70
